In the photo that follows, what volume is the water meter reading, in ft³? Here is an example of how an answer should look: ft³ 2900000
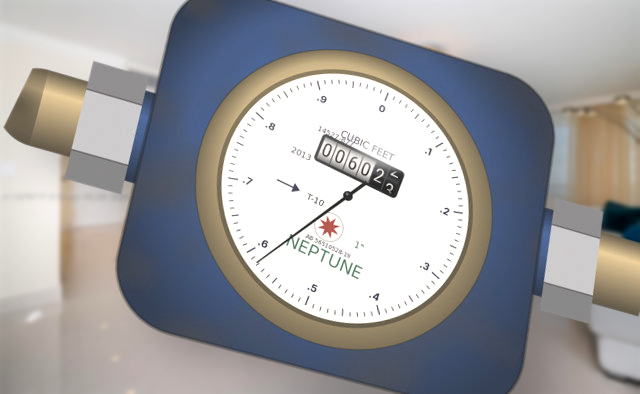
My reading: ft³ 6022.58
